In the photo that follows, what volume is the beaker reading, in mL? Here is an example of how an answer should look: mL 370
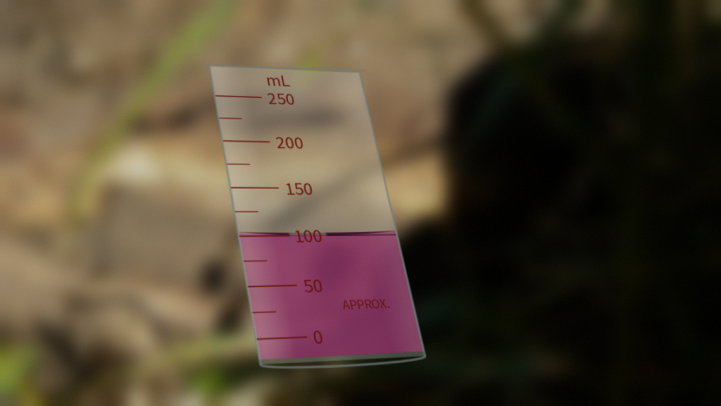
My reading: mL 100
